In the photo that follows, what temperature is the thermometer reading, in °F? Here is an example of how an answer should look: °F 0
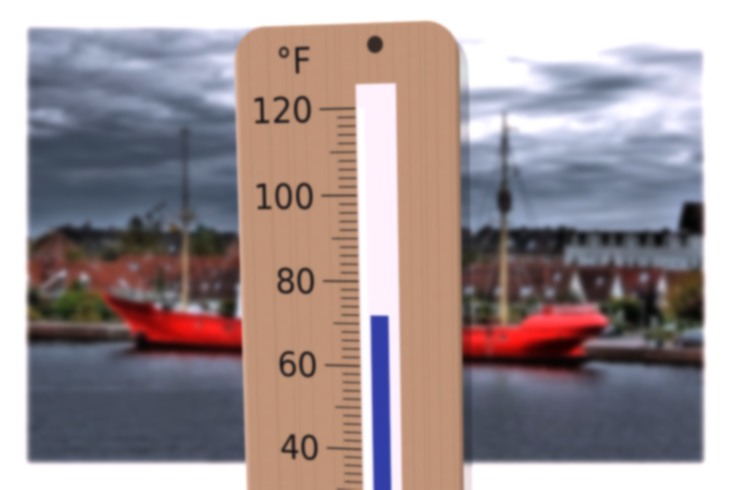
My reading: °F 72
